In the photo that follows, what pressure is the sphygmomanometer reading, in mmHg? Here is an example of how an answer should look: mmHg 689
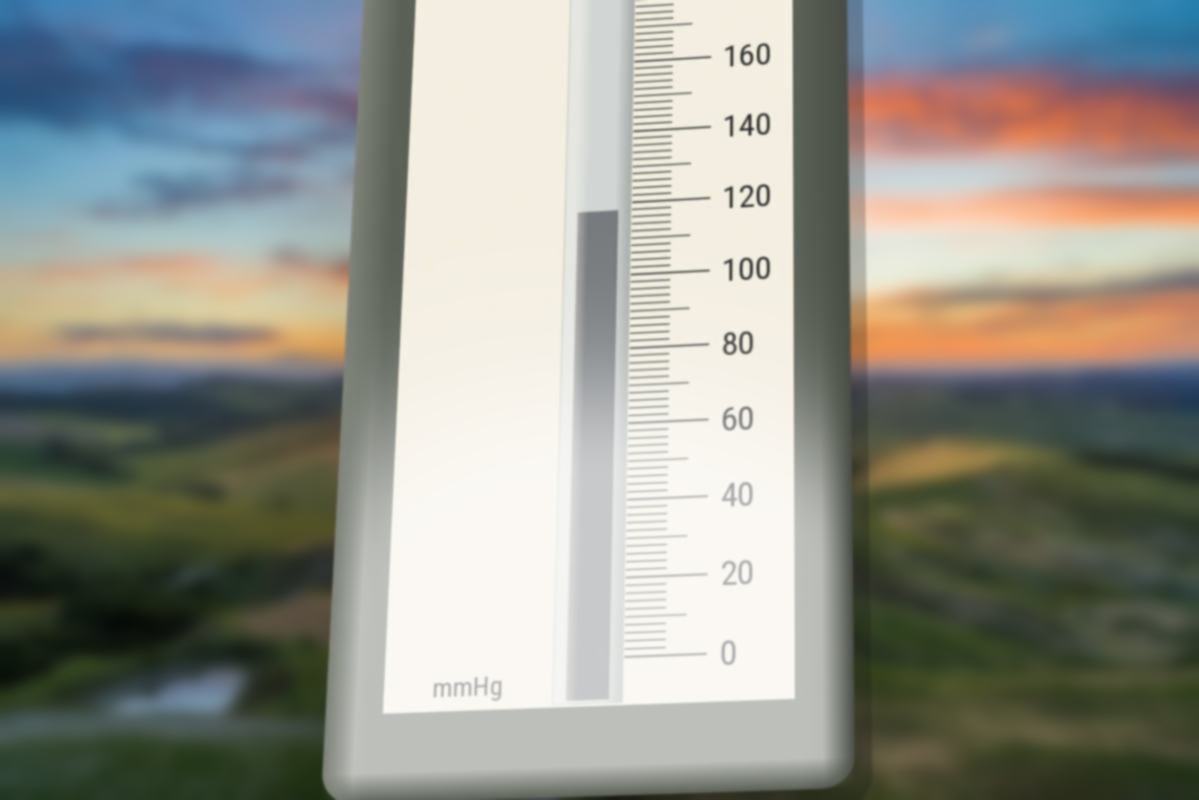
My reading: mmHg 118
